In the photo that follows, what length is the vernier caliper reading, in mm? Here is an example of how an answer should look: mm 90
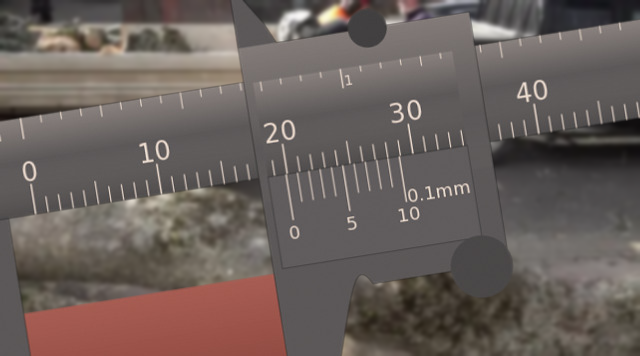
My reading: mm 19.9
